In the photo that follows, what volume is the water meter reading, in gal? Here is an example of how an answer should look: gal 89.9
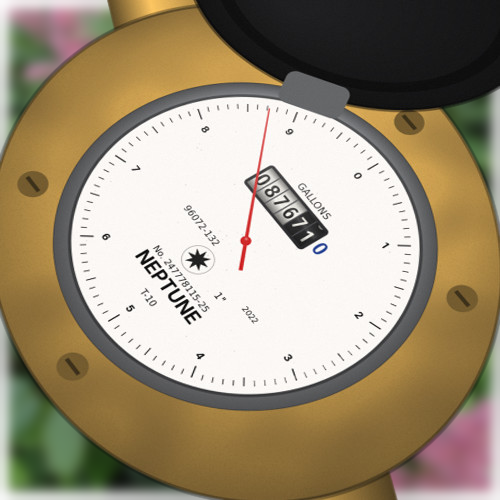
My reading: gal 876708.7
